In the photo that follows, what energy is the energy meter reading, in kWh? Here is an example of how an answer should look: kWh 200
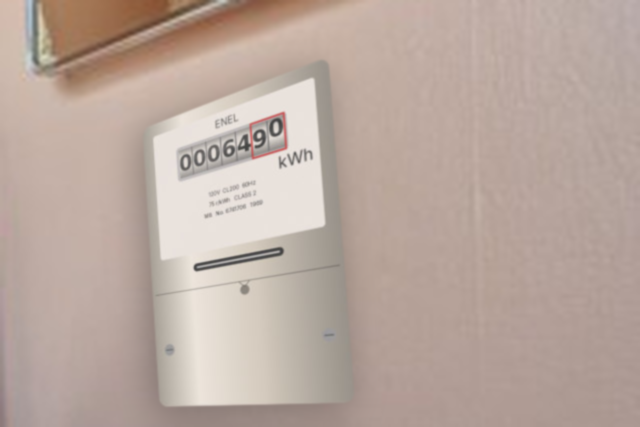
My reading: kWh 64.90
